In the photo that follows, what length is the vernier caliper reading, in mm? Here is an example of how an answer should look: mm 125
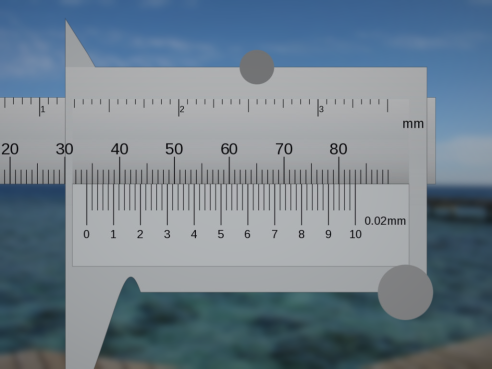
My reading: mm 34.0
